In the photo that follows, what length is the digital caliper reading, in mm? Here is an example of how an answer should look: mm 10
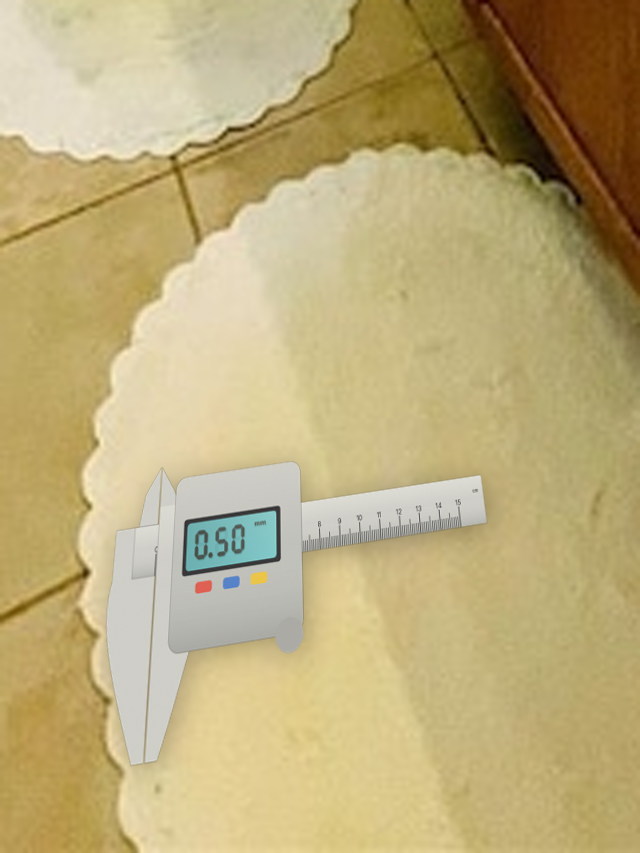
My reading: mm 0.50
